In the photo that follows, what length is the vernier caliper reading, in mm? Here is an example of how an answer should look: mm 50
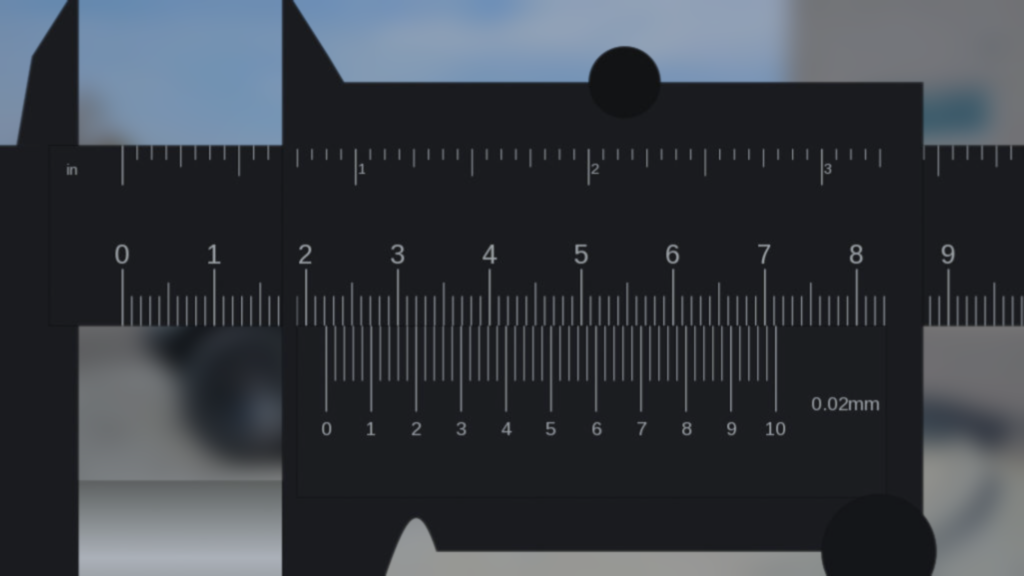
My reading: mm 22.2
